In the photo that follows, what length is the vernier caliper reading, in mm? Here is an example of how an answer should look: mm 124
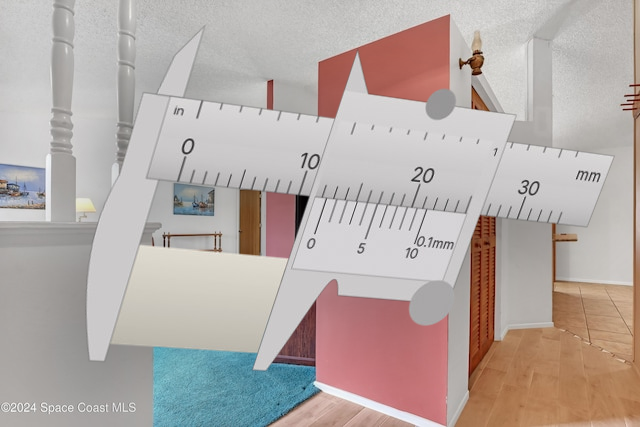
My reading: mm 12.4
